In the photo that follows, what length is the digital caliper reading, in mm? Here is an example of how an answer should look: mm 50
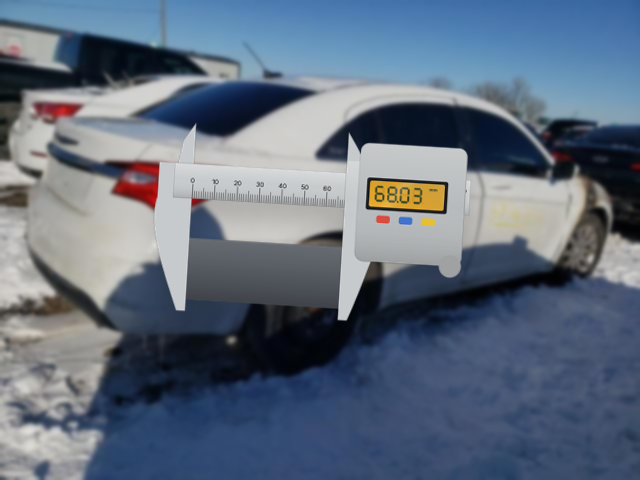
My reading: mm 68.03
